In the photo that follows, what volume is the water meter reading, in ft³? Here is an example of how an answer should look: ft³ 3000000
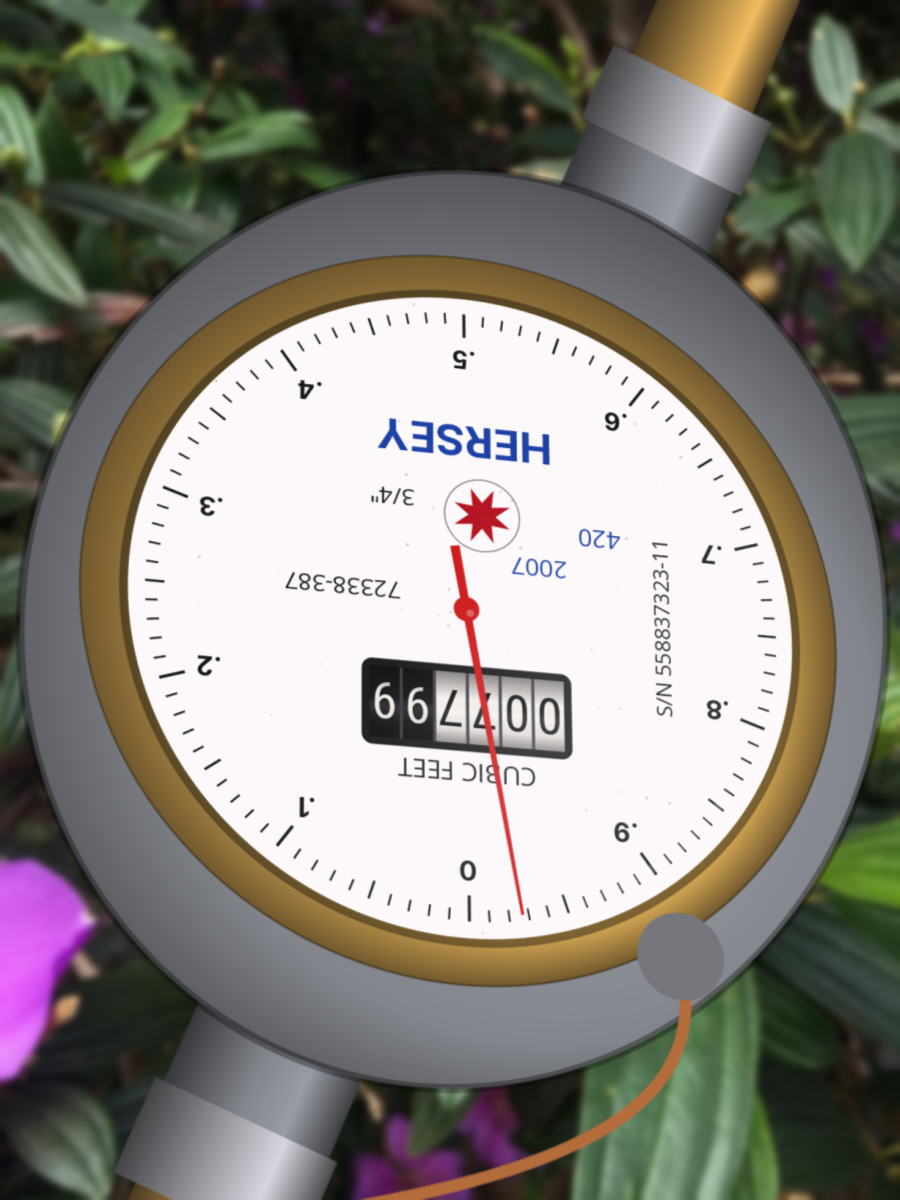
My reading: ft³ 7798.97
